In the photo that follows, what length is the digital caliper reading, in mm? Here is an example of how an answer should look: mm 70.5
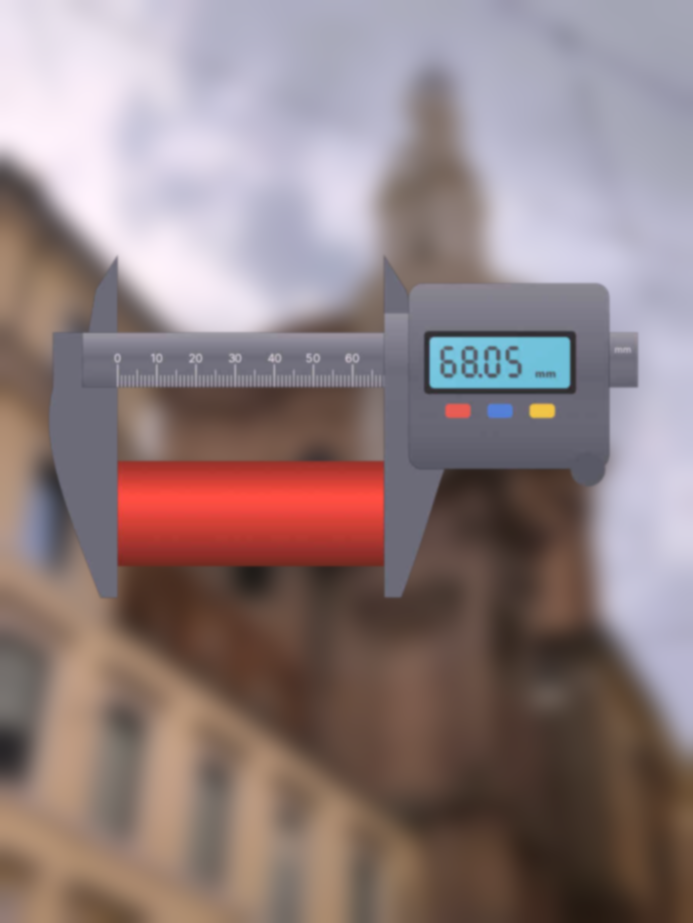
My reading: mm 68.05
